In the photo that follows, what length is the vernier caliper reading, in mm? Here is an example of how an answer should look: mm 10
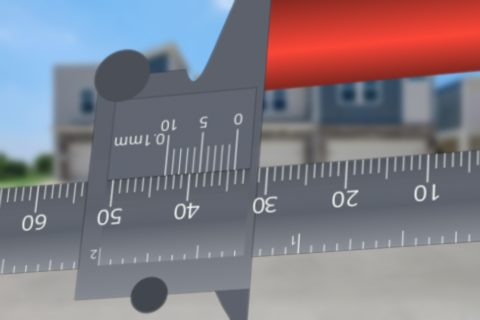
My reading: mm 34.2
